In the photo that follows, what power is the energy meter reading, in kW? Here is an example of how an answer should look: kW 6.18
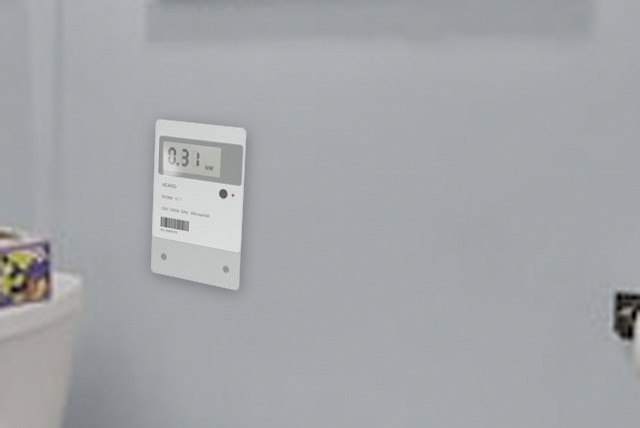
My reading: kW 0.31
